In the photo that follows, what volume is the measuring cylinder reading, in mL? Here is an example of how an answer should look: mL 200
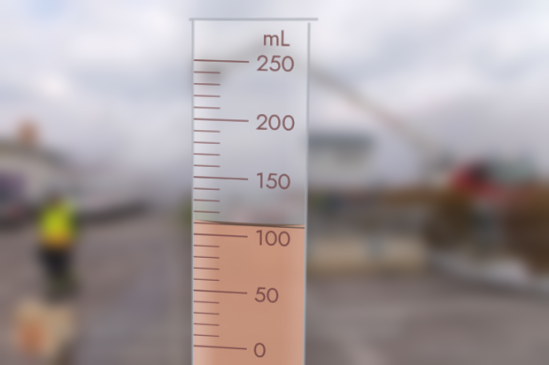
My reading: mL 110
